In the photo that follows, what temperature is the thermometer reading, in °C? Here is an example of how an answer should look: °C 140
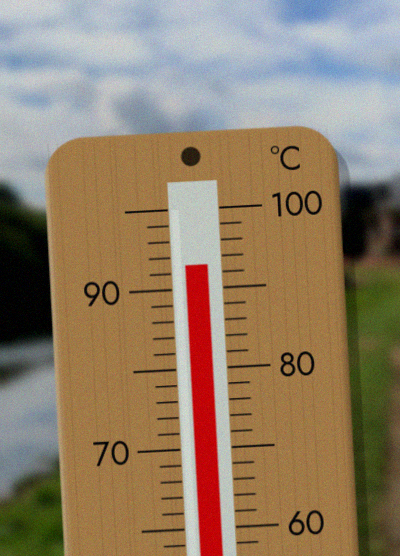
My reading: °C 93
